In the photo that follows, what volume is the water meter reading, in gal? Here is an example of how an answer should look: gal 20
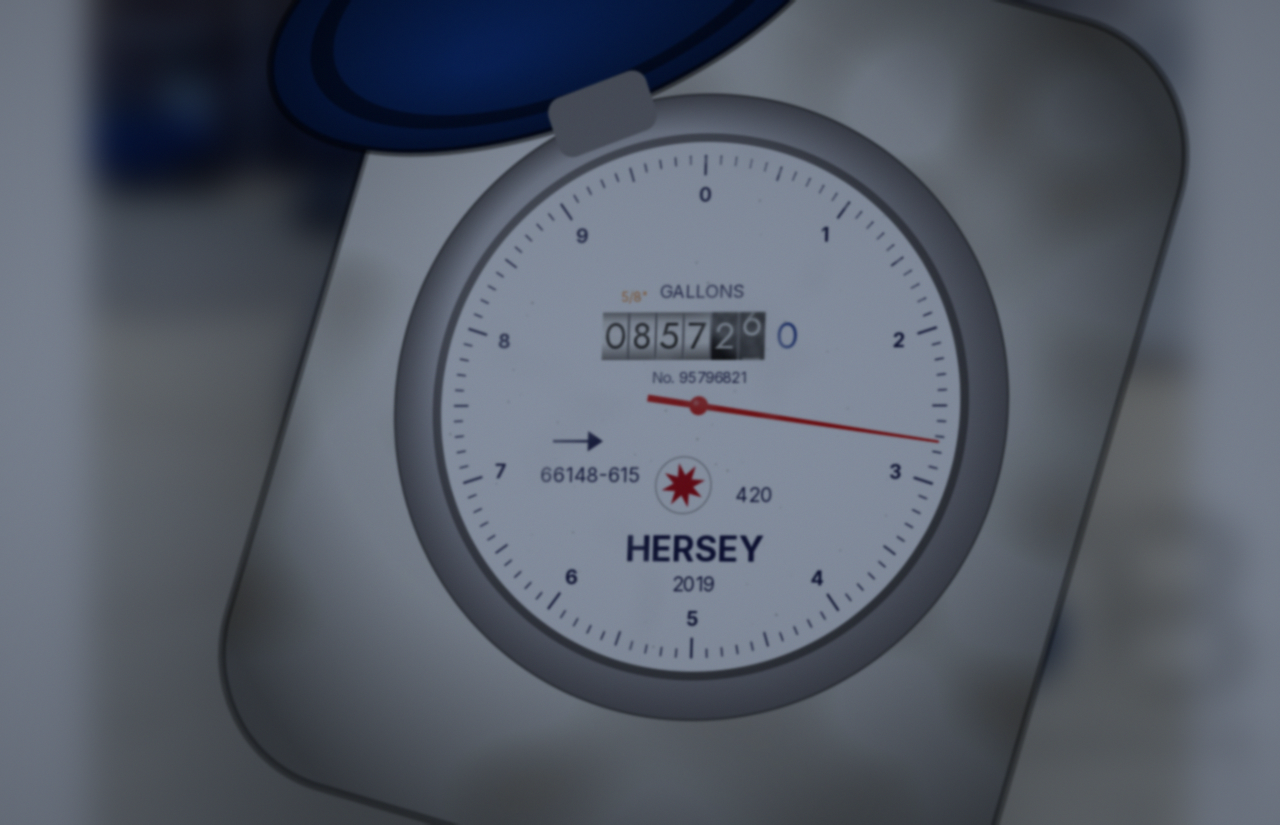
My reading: gal 857262.7
